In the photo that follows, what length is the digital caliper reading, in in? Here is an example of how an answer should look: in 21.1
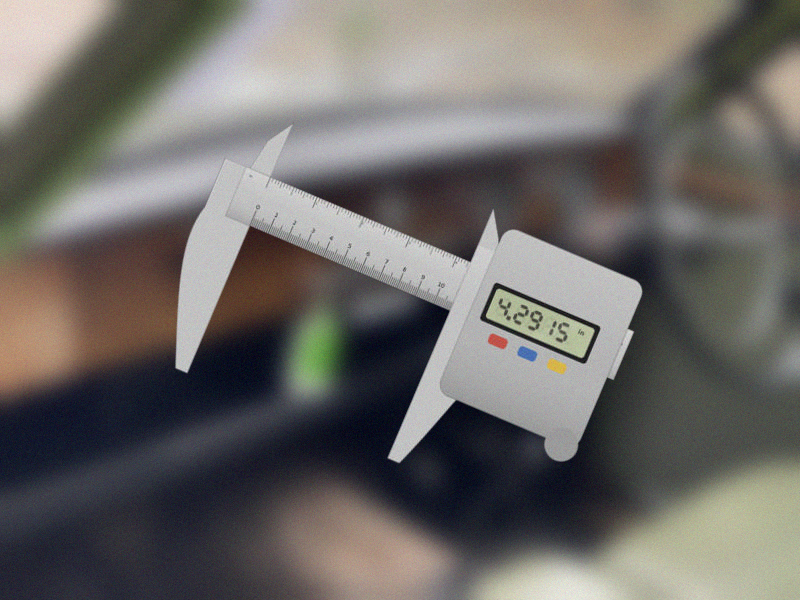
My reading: in 4.2915
